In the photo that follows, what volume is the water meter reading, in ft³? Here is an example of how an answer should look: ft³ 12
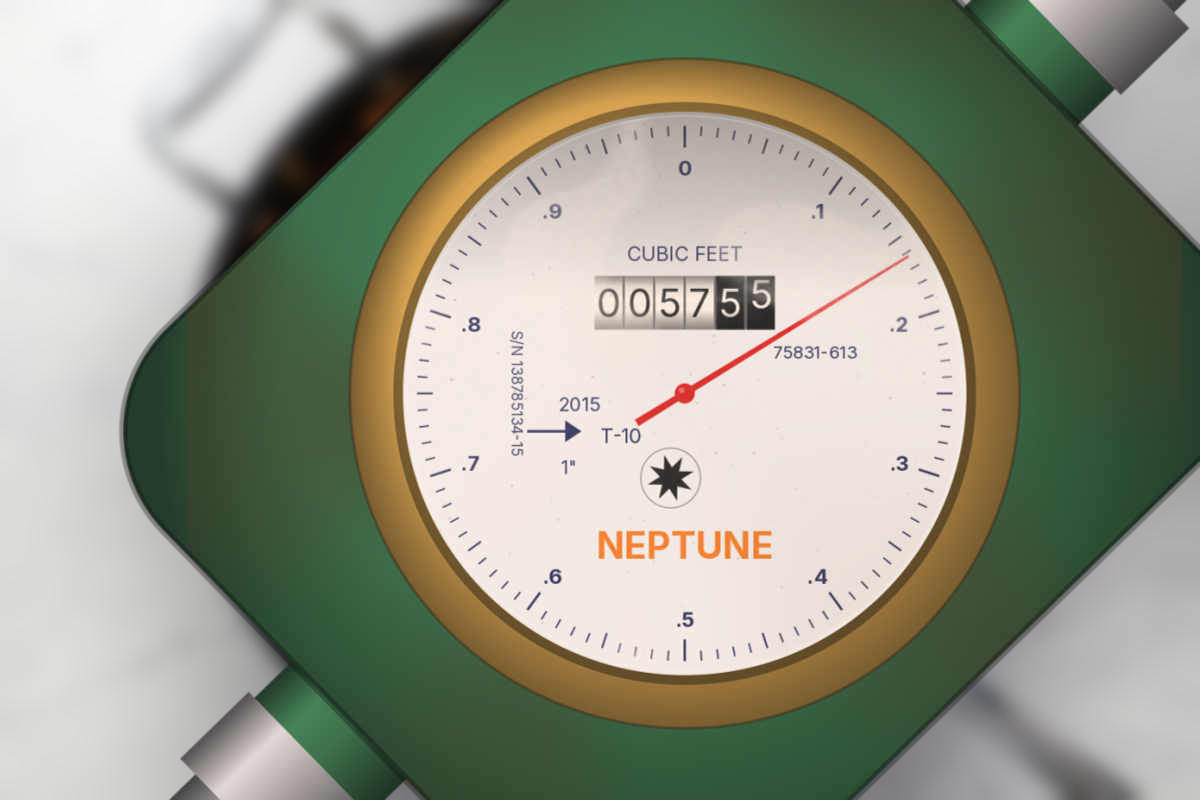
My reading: ft³ 5755.16
